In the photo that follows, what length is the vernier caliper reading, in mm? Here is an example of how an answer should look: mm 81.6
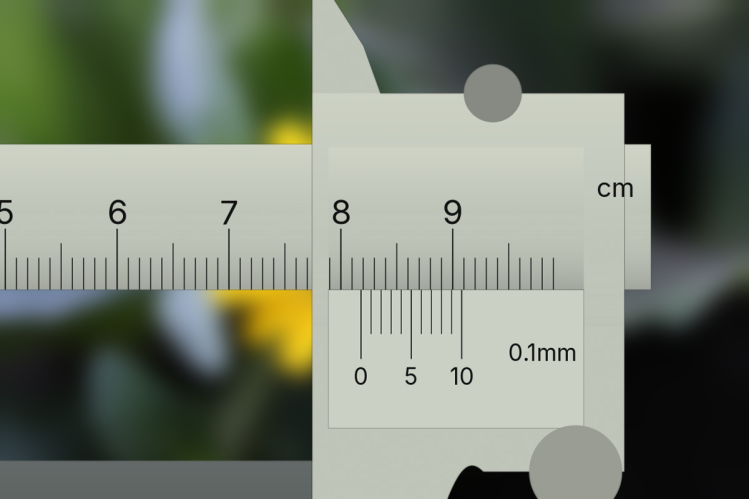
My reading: mm 81.8
